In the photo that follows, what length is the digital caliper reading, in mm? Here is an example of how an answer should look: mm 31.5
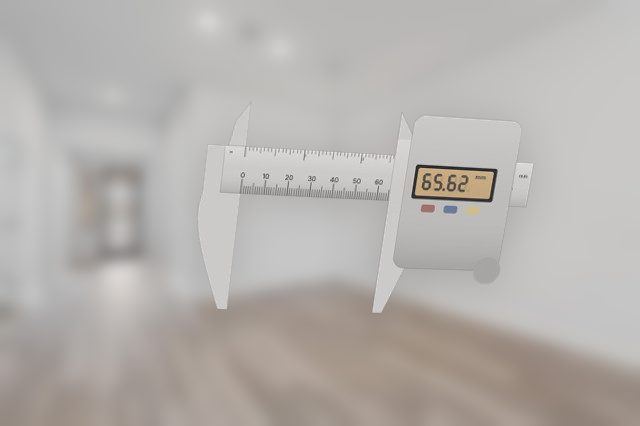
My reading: mm 65.62
